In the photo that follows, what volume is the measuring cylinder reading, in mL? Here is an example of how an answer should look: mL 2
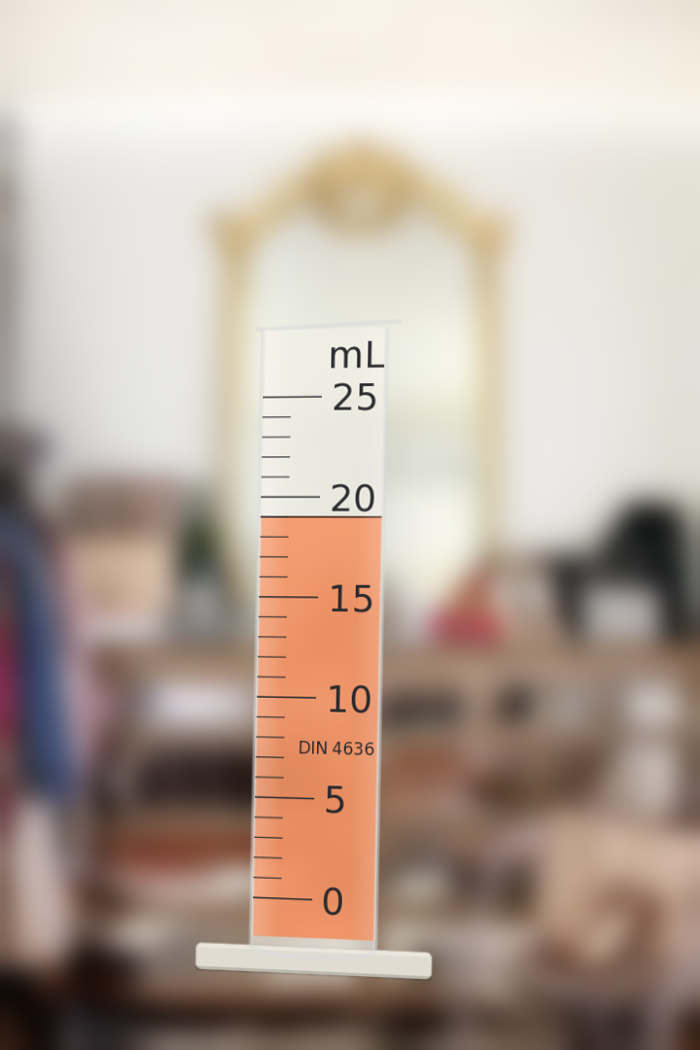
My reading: mL 19
